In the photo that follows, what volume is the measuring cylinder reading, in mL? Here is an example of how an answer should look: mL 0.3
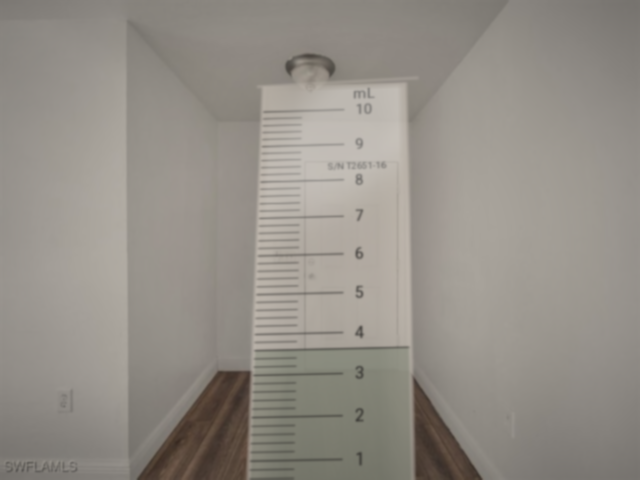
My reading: mL 3.6
